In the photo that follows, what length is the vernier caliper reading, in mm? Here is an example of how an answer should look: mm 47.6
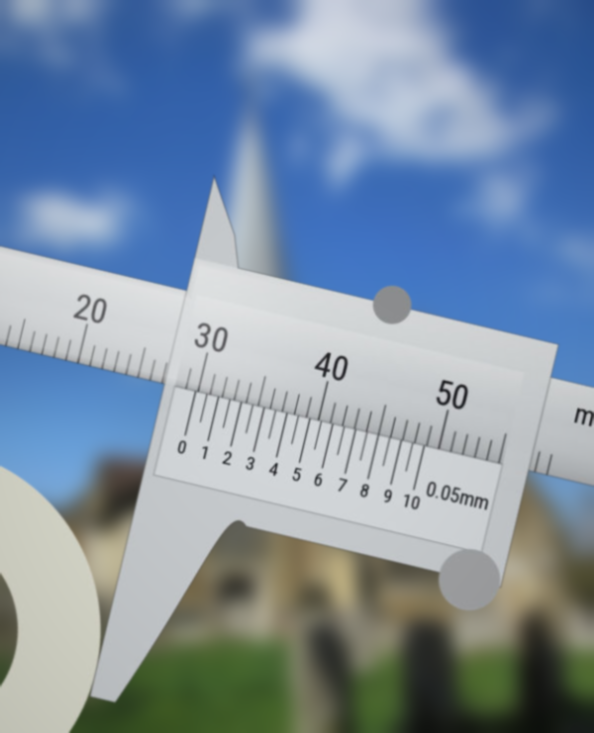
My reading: mm 29.8
